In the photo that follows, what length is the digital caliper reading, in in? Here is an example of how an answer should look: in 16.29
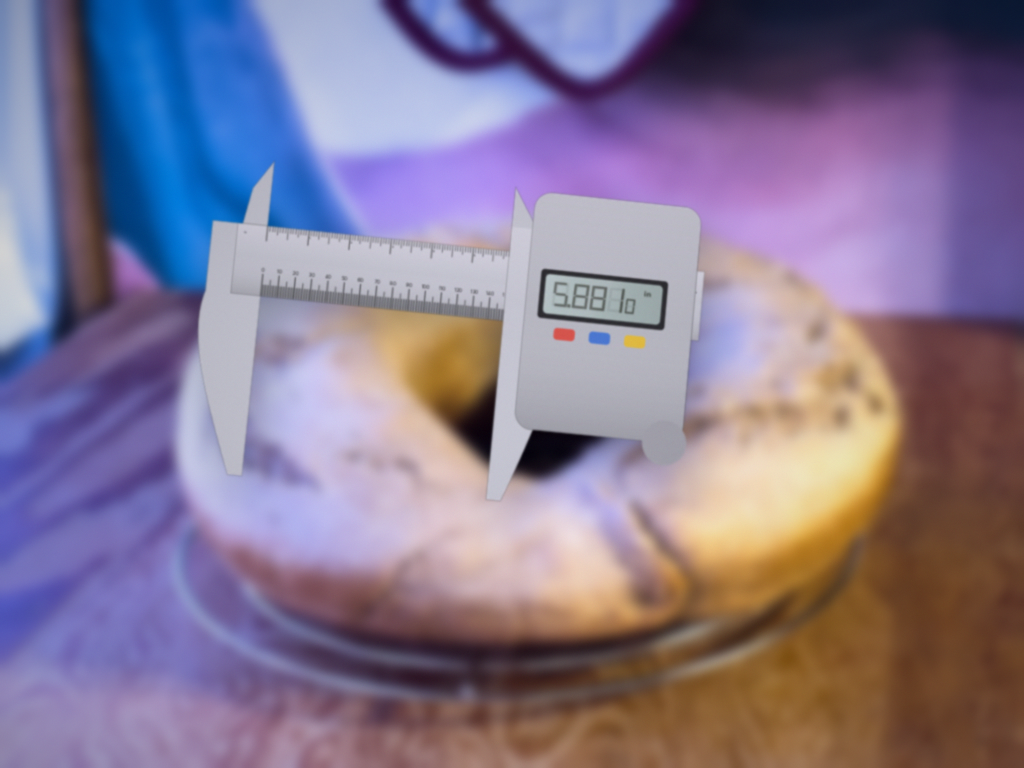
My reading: in 5.8810
